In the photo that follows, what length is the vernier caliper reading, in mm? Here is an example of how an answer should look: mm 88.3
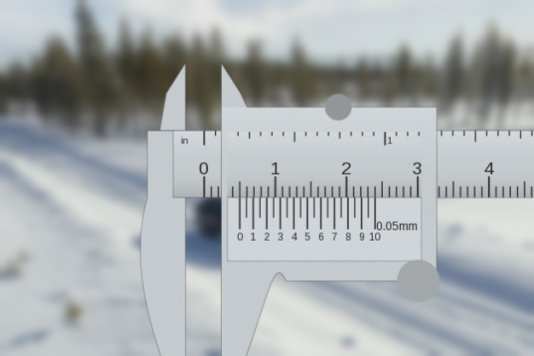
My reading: mm 5.0
